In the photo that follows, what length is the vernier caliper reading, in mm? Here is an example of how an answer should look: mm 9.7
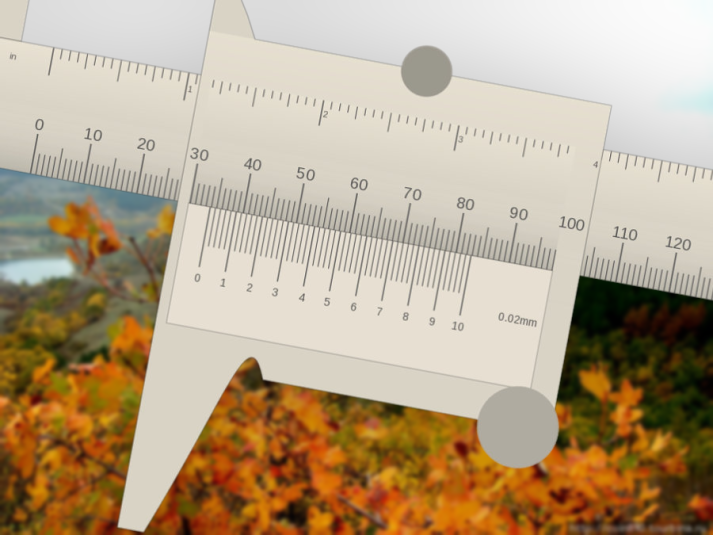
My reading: mm 33.8
